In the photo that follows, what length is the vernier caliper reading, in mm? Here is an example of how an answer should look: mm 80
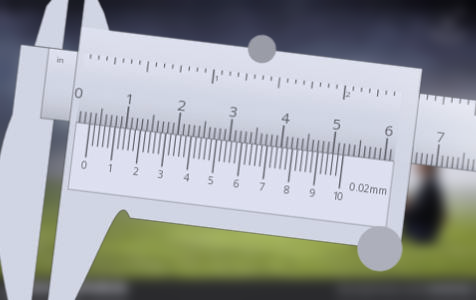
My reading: mm 3.0
